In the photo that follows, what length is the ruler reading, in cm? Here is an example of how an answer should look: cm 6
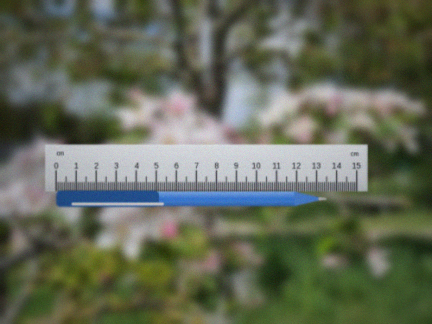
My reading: cm 13.5
